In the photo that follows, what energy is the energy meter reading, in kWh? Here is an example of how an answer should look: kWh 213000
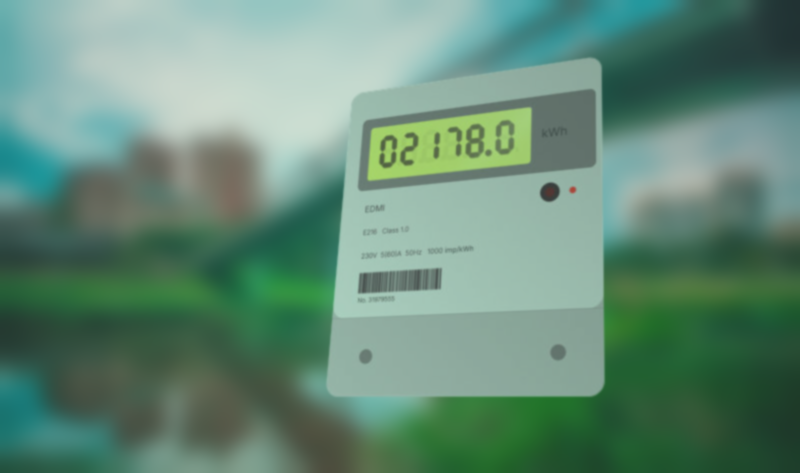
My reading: kWh 2178.0
